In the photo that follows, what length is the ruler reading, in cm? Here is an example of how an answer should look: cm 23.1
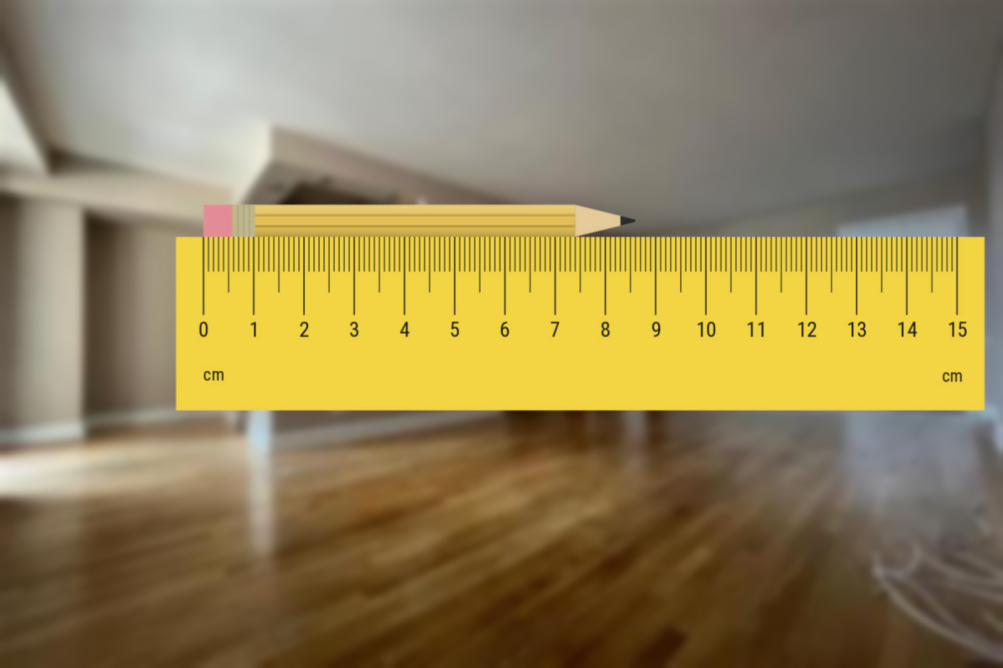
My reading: cm 8.6
